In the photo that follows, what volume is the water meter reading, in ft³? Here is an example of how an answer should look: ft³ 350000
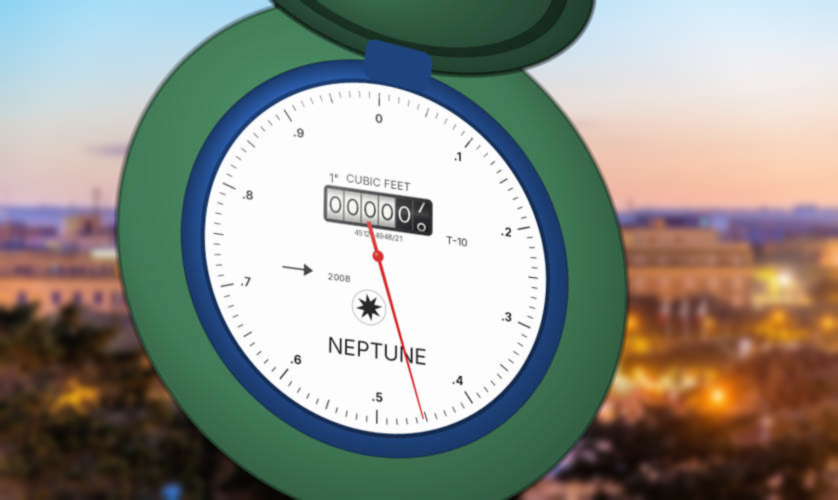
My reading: ft³ 7.45
